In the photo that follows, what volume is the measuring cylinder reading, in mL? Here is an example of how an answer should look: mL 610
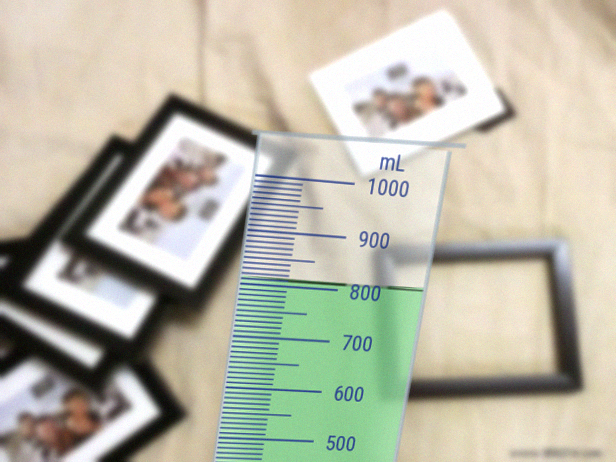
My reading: mL 810
